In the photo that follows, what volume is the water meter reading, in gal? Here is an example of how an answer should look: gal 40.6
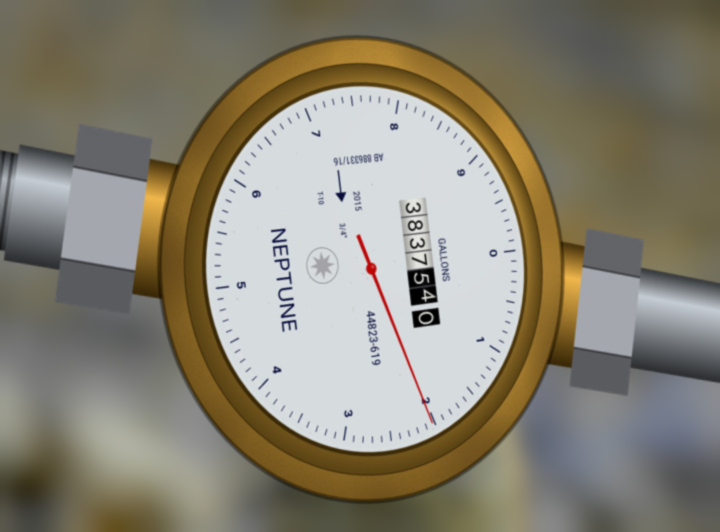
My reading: gal 3837542.0
